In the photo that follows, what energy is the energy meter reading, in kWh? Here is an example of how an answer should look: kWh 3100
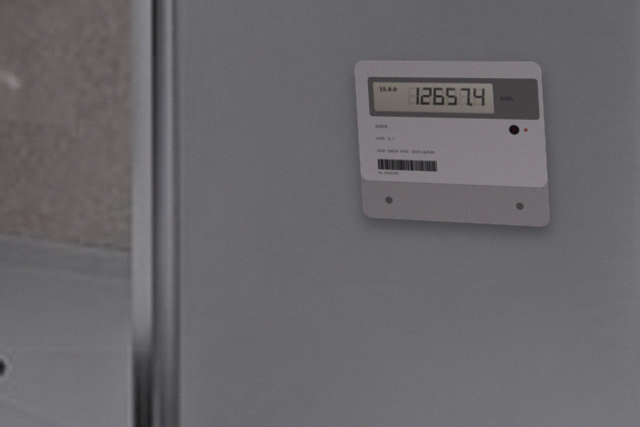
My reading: kWh 12657.4
